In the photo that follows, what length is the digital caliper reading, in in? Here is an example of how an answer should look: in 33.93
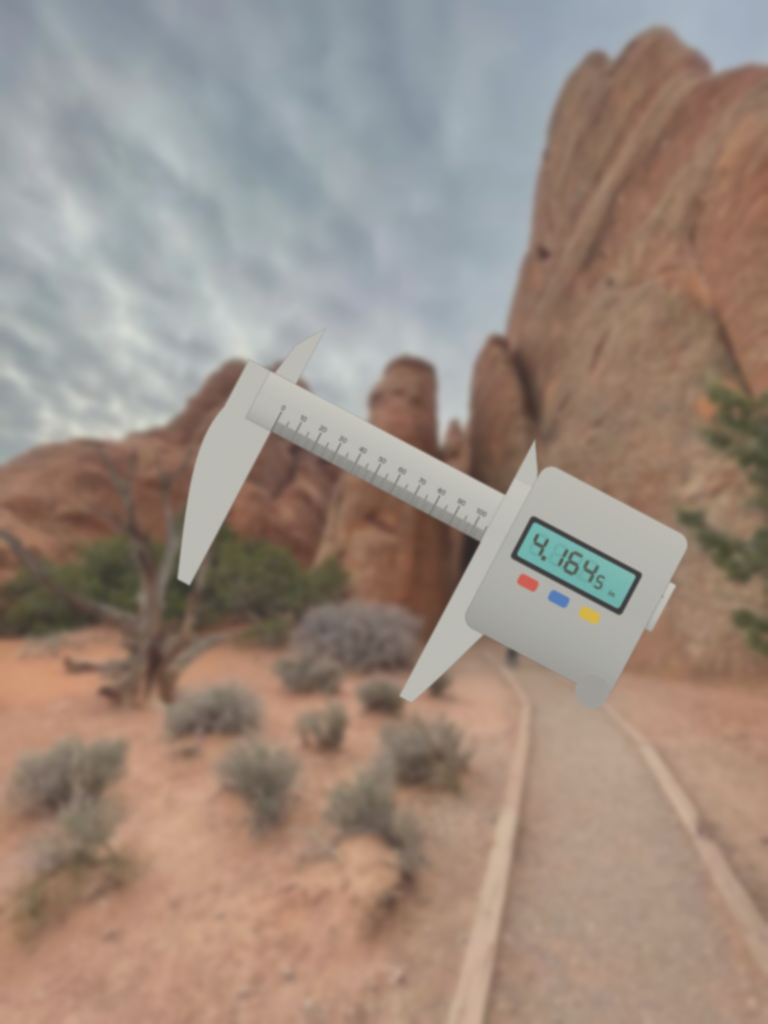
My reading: in 4.1645
